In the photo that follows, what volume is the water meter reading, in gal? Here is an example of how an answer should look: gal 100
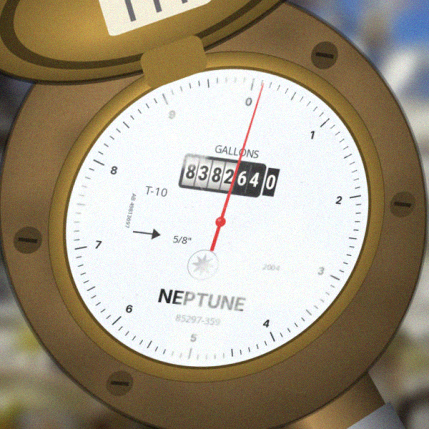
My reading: gal 8382640.1
